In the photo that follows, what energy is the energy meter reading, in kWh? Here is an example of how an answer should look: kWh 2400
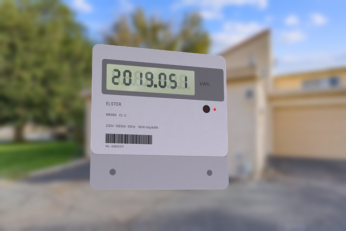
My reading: kWh 2019.051
